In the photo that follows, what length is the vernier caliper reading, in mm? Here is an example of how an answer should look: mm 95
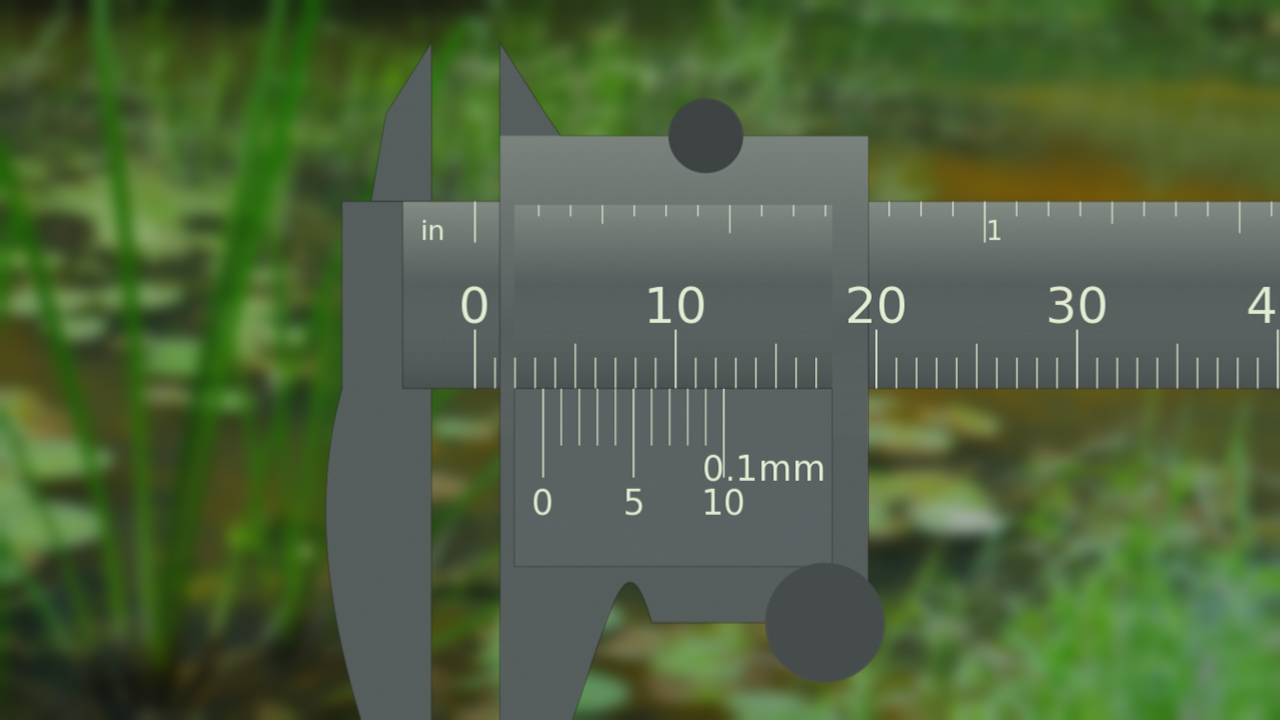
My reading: mm 3.4
